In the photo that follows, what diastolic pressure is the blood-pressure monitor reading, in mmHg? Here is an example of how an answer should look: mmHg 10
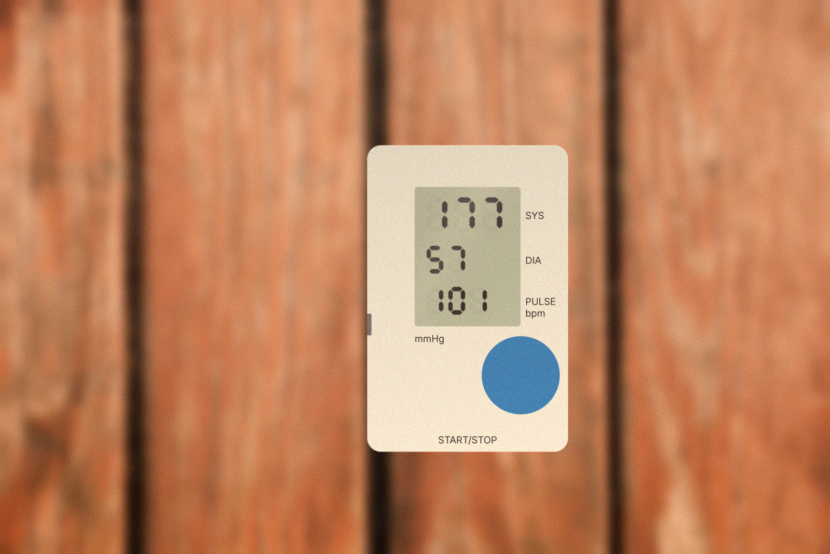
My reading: mmHg 57
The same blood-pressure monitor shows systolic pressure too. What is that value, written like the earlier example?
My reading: mmHg 177
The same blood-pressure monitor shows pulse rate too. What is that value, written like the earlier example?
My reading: bpm 101
